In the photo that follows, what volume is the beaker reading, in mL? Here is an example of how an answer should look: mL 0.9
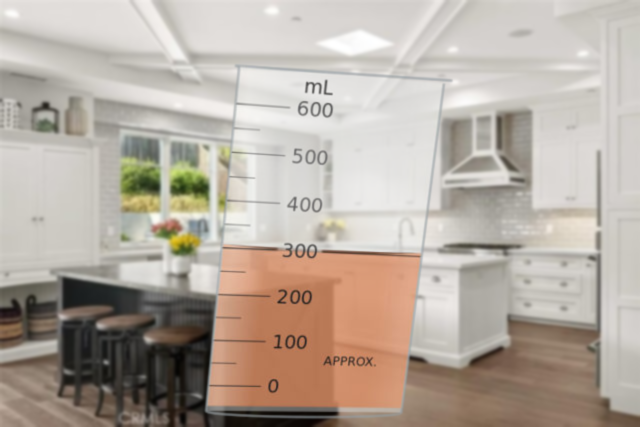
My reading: mL 300
